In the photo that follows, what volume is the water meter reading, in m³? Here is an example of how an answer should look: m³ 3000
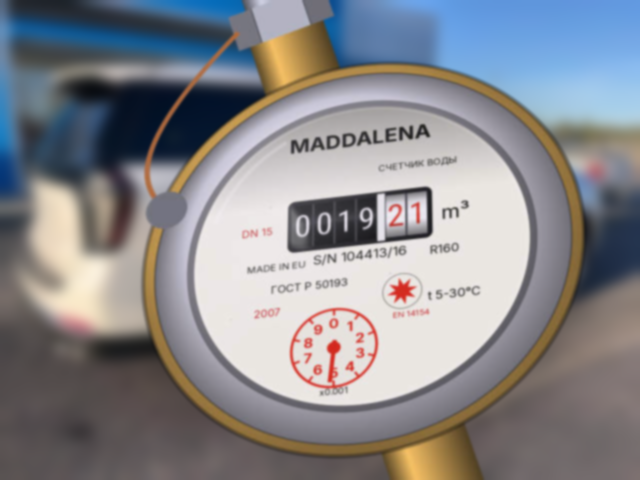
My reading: m³ 19.215
